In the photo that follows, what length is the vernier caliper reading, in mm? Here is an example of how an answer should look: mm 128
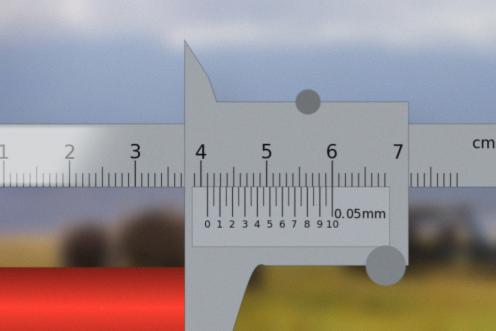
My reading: mm 41.0
